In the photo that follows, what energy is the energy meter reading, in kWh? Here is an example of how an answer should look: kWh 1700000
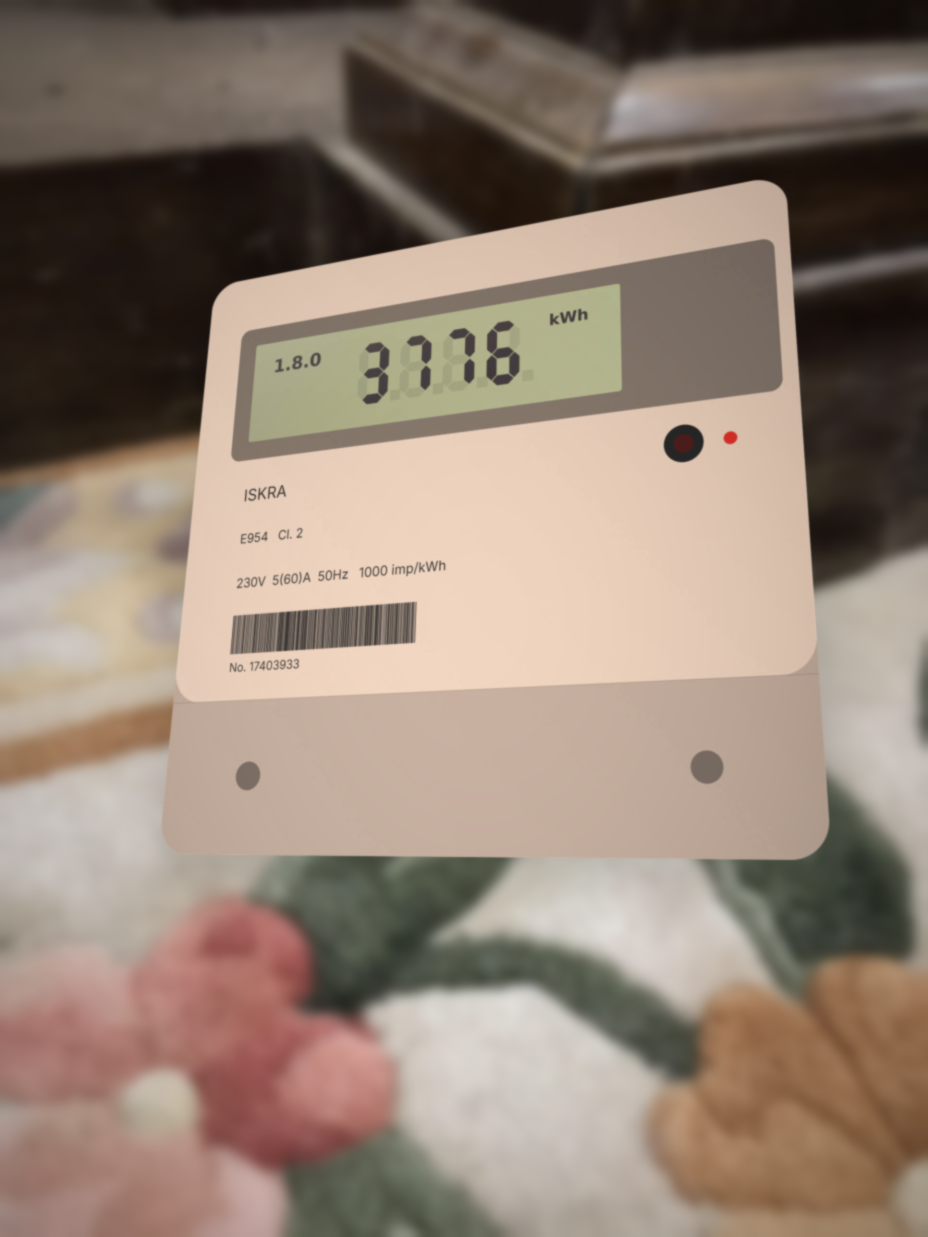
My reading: kWh 3776
